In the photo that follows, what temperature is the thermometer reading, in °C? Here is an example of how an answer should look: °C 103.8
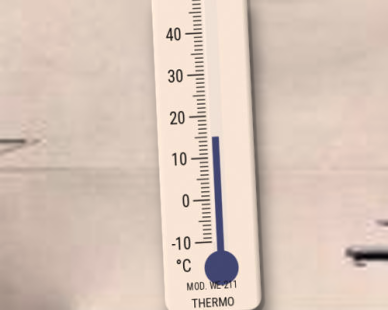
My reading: °C 15
